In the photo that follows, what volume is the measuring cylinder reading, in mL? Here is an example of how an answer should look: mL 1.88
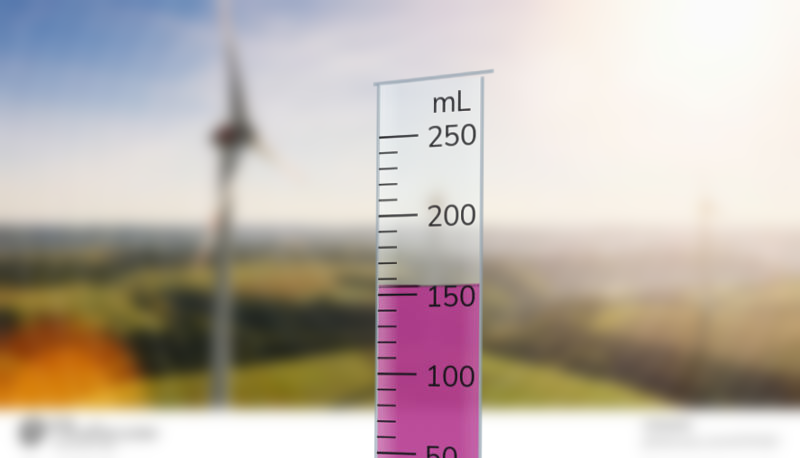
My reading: mL 155
